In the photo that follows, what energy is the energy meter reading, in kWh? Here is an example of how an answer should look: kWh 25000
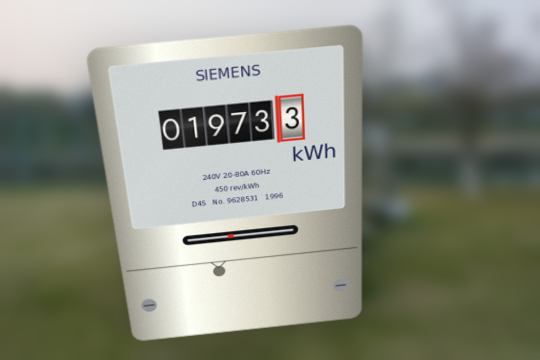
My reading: kWh 1973.3
